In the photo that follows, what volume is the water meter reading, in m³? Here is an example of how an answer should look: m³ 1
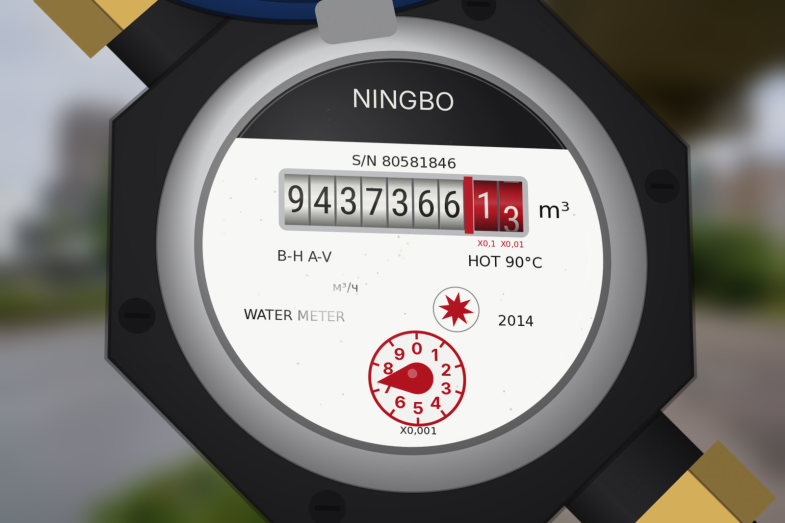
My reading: m³ 9437366.127
